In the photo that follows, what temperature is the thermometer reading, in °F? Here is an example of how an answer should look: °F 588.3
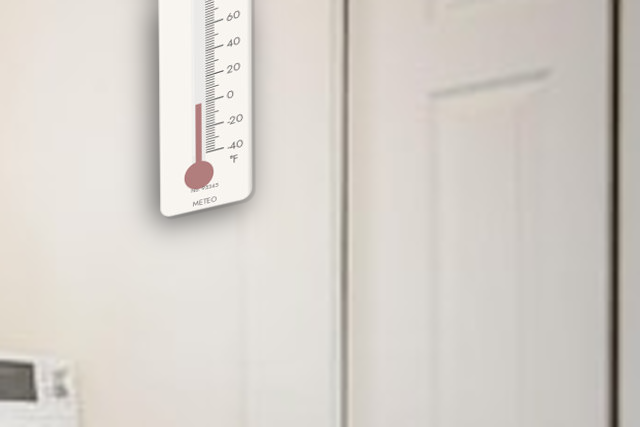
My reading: °F 0
